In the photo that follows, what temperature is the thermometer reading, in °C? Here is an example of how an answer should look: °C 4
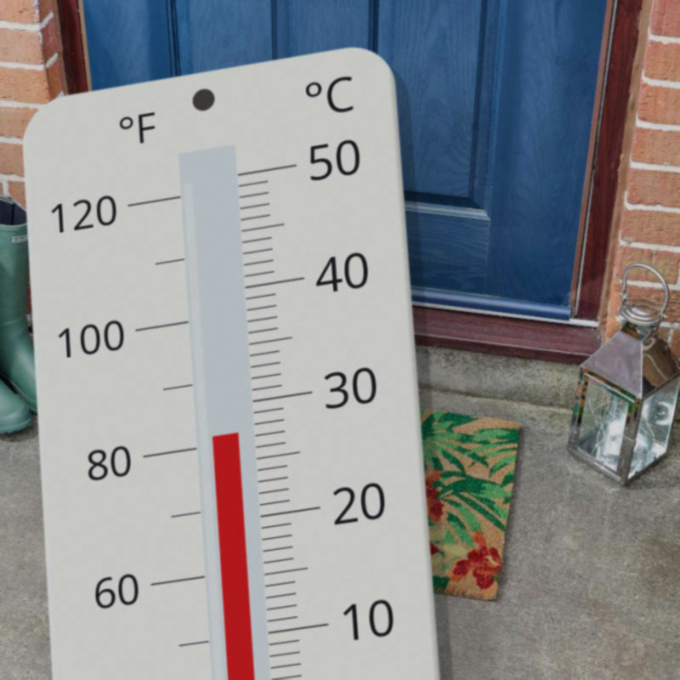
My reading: °C 27.5
